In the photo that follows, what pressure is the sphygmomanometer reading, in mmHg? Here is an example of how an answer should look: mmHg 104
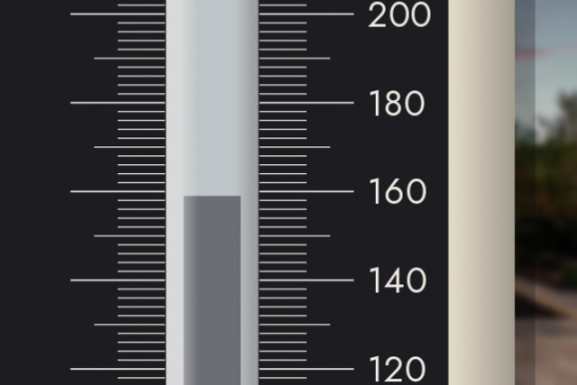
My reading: mmHg 159
